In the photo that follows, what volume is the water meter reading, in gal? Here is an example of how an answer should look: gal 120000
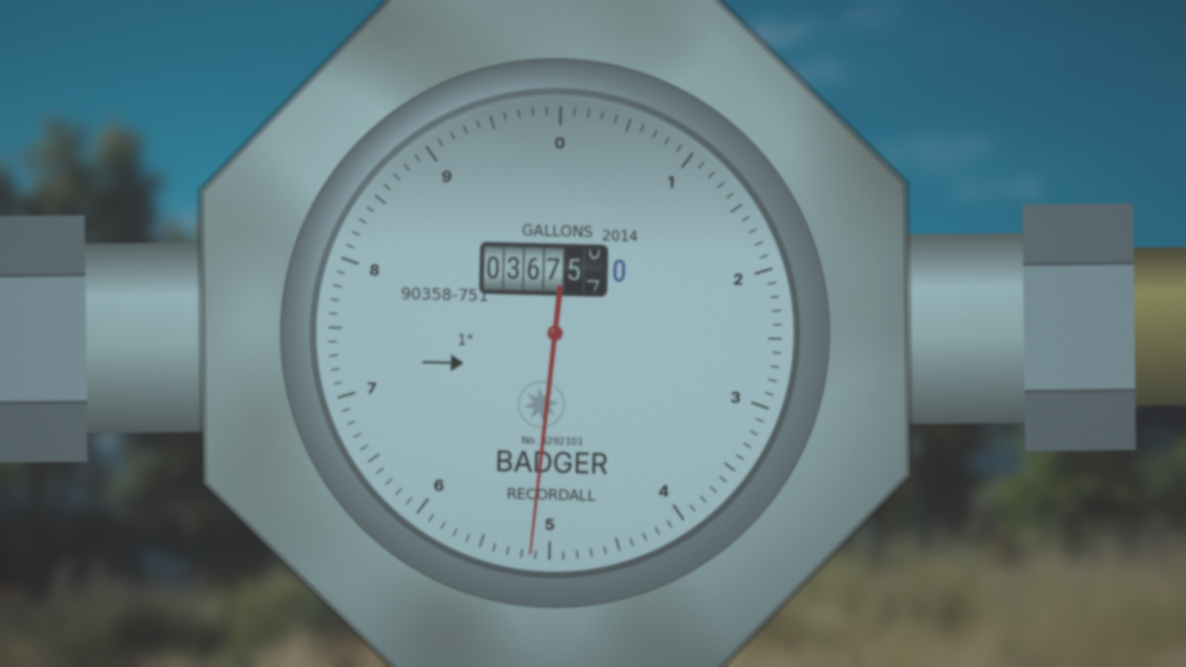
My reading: gal 367565.1
